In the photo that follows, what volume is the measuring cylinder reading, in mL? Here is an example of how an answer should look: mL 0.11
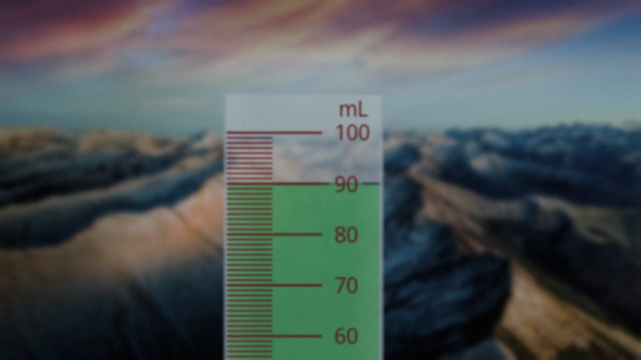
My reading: mL 90
